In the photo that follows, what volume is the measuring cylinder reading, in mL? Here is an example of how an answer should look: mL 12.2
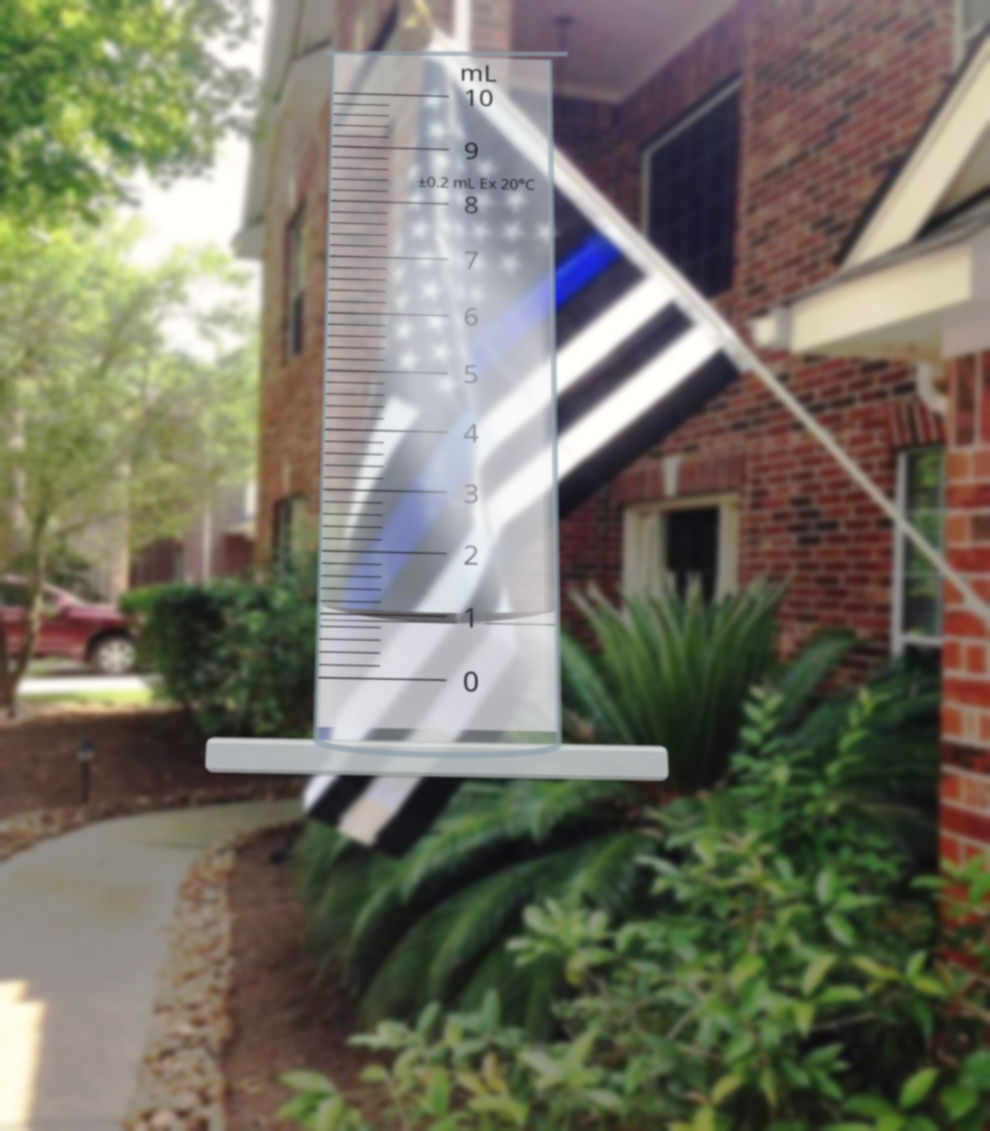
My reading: mL 0.9
